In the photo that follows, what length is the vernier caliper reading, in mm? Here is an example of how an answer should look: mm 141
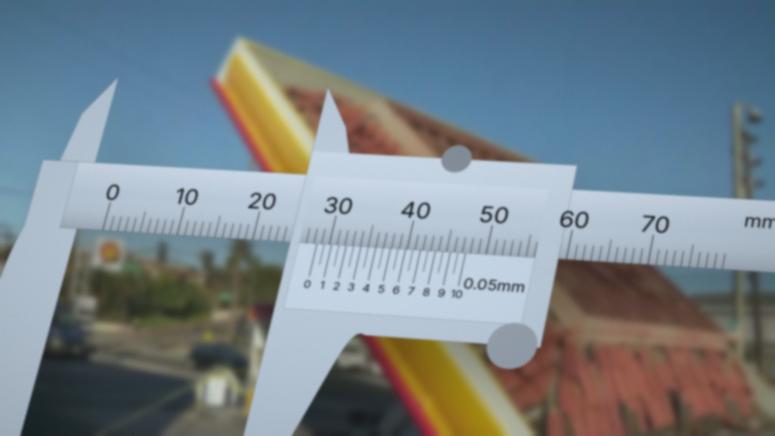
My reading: mm 28.4
